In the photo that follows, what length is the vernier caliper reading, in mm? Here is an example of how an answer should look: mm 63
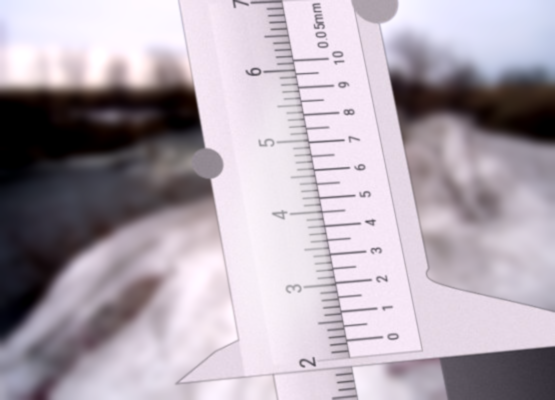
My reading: mm 22.4
